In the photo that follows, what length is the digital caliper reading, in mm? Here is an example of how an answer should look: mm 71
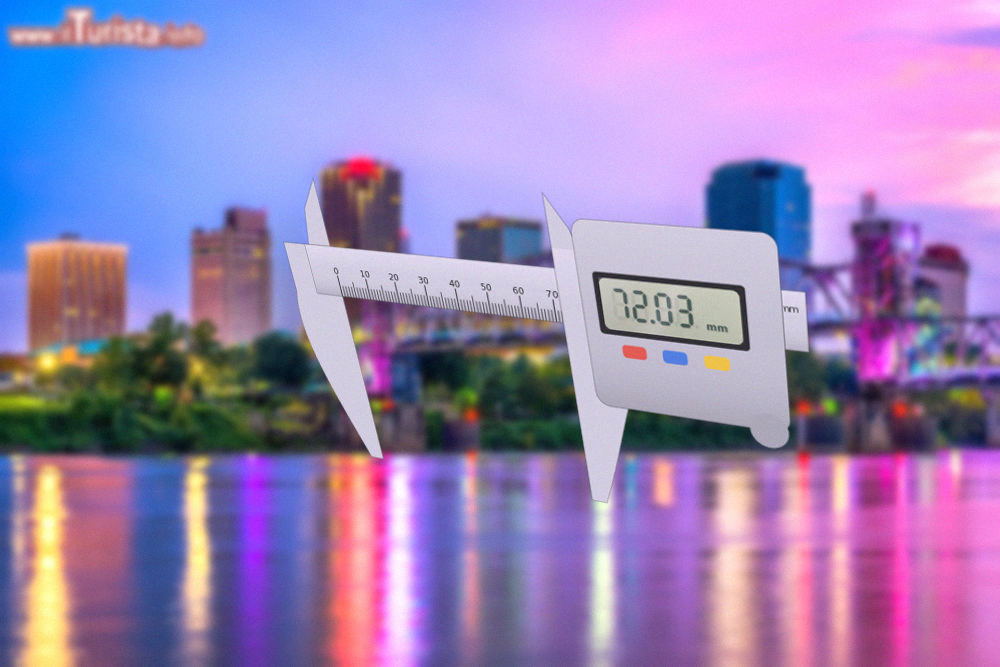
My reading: mm 72.03
